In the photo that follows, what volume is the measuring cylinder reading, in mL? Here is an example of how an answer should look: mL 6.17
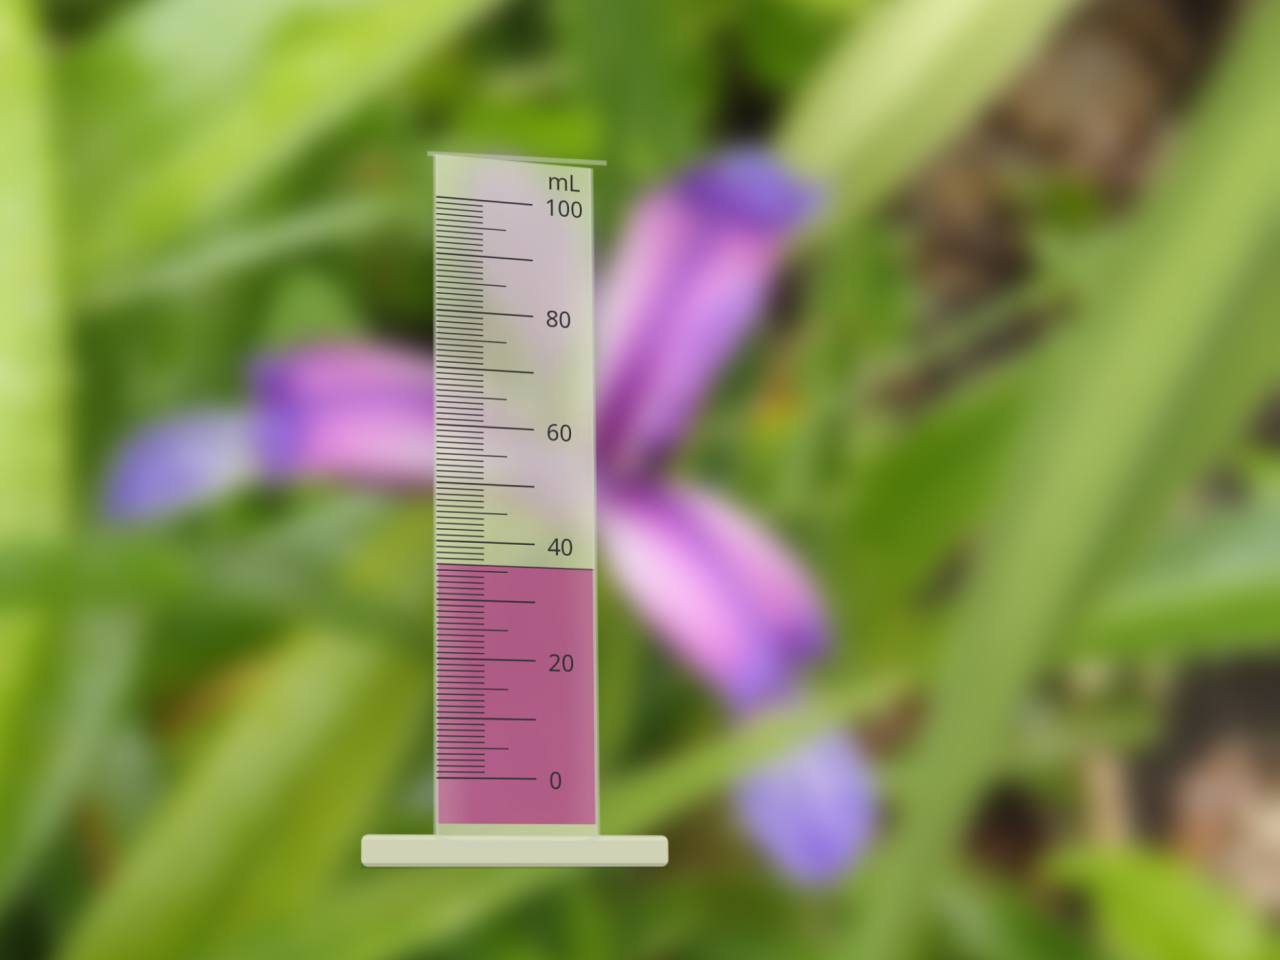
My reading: mL 36
